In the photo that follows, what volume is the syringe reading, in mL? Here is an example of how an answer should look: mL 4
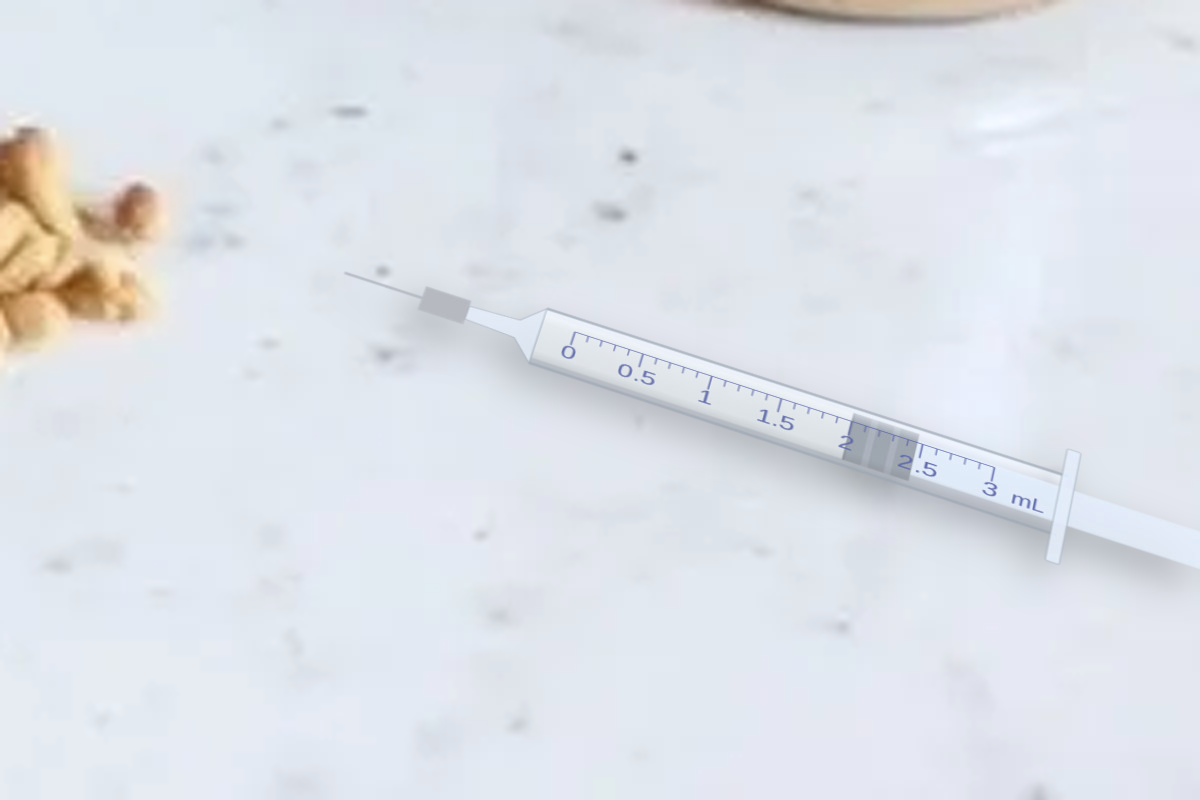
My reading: mL 2
